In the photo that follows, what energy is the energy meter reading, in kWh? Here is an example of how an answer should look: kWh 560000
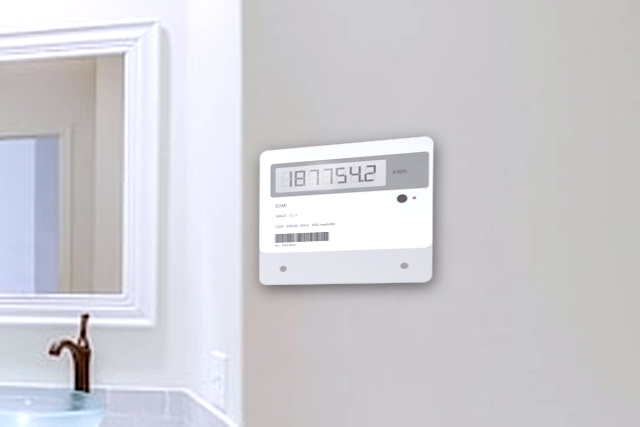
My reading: kWh 187754.2
